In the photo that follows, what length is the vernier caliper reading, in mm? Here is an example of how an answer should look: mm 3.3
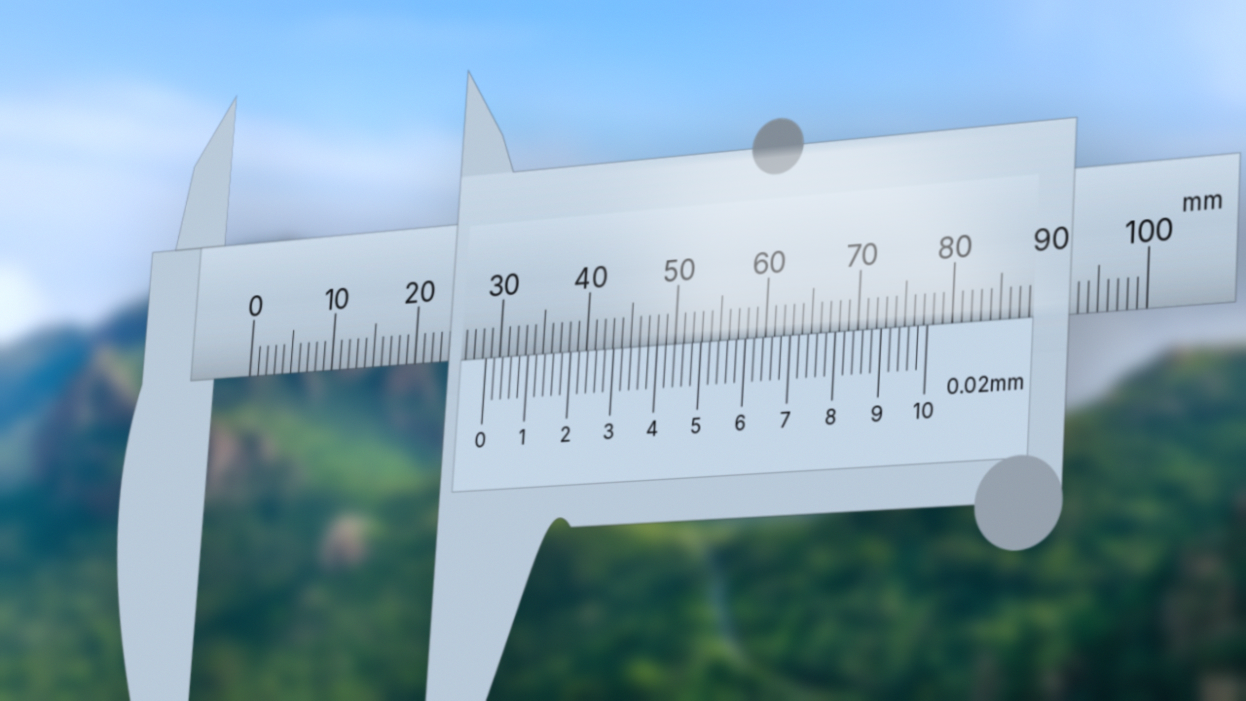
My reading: mm 28.4
